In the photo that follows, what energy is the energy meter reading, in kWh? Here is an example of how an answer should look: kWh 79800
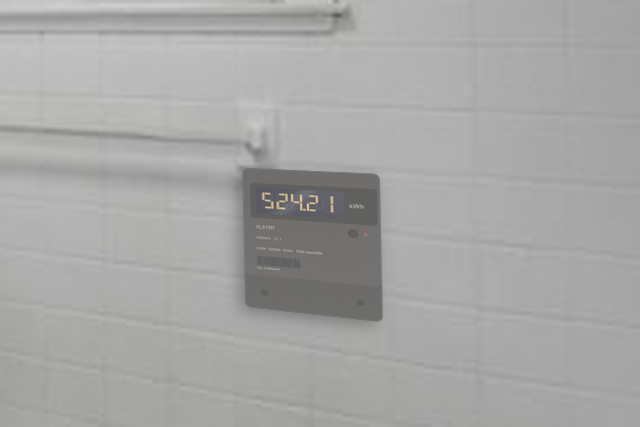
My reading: kWh 524.21
